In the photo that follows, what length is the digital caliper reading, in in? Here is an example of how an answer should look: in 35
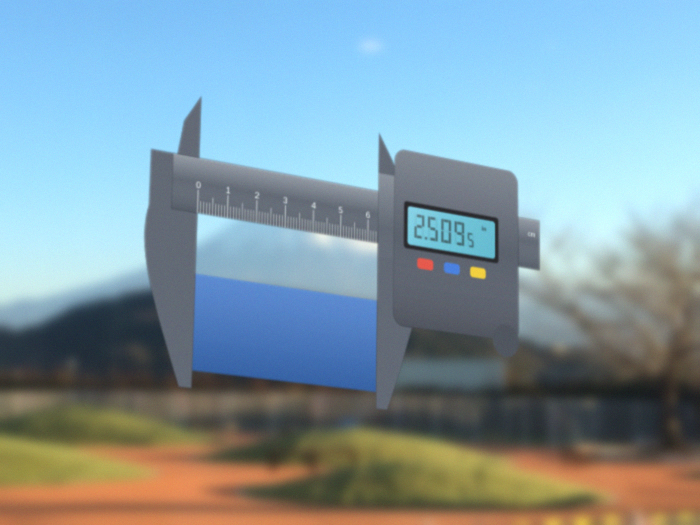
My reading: in 2.5095
